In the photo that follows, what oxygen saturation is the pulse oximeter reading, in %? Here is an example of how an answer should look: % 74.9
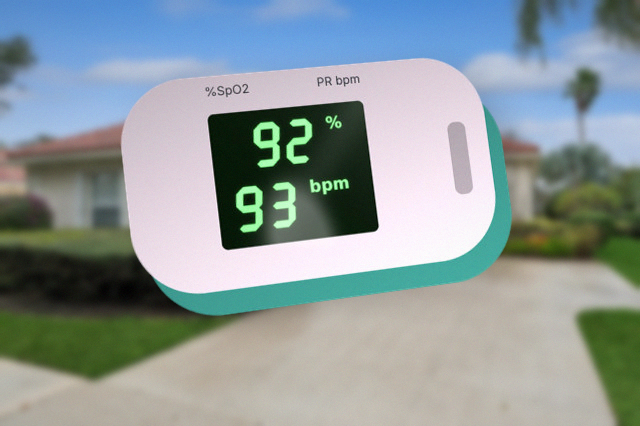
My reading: % 92
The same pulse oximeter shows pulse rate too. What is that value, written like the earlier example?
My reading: bpm 93
